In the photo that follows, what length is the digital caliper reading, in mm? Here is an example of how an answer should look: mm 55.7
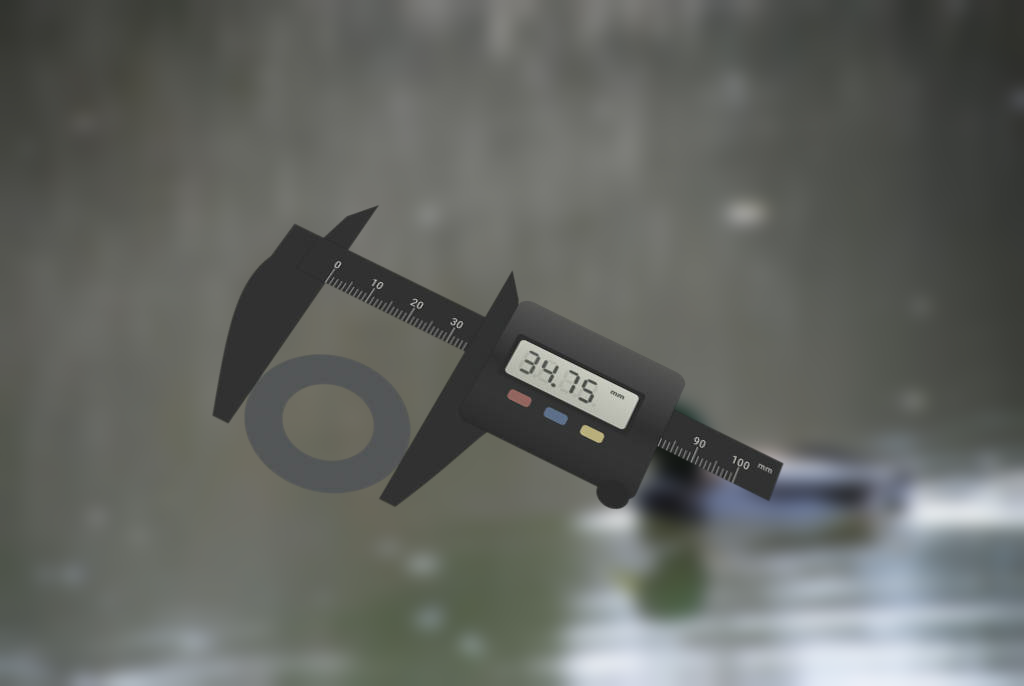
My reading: mm 34.75
